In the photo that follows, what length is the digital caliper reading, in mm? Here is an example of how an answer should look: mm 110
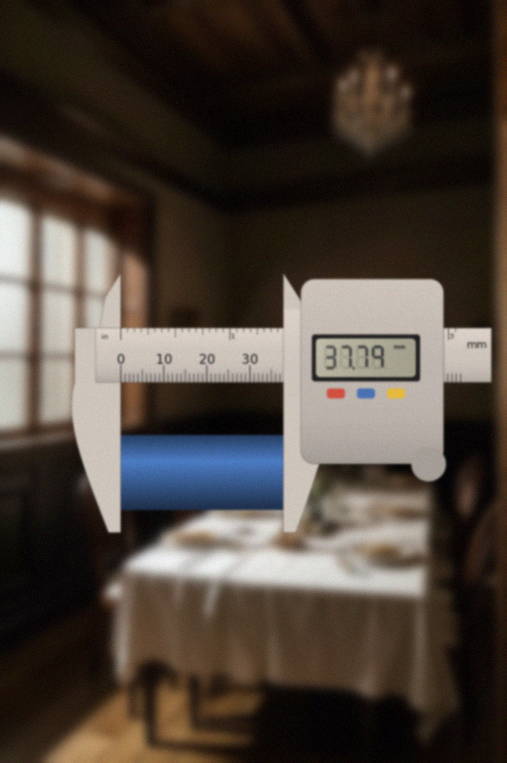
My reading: mm 37.79
